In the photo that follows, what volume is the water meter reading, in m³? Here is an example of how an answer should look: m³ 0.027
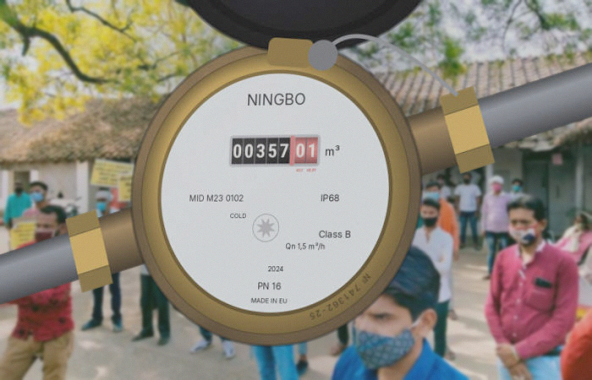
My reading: m³ 357.01
